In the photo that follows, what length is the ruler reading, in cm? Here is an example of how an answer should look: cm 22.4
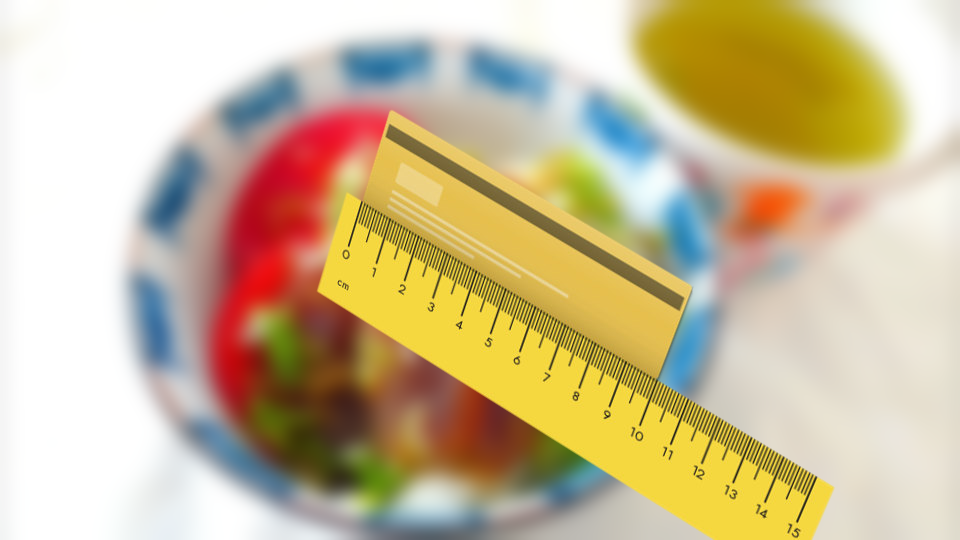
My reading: cm 10
